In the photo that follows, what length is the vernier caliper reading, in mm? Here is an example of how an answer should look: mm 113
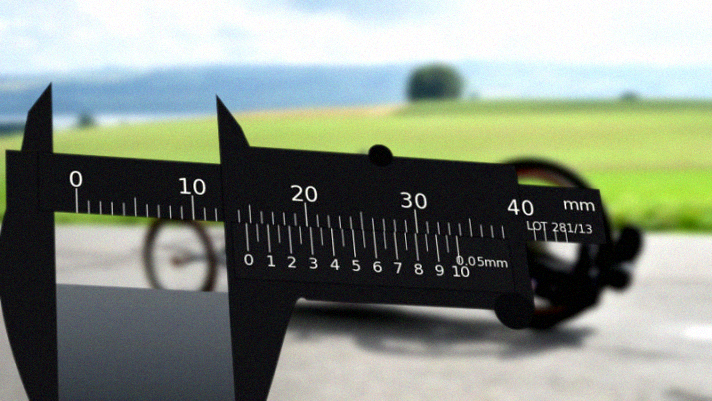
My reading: mm 14.6
